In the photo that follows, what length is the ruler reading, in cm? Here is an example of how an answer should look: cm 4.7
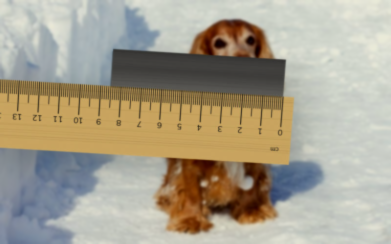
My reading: cm 8.5
